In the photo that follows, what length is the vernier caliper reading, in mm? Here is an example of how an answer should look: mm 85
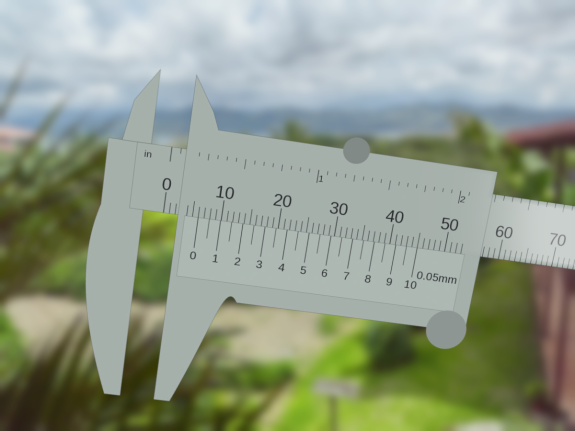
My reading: mm 6.0
